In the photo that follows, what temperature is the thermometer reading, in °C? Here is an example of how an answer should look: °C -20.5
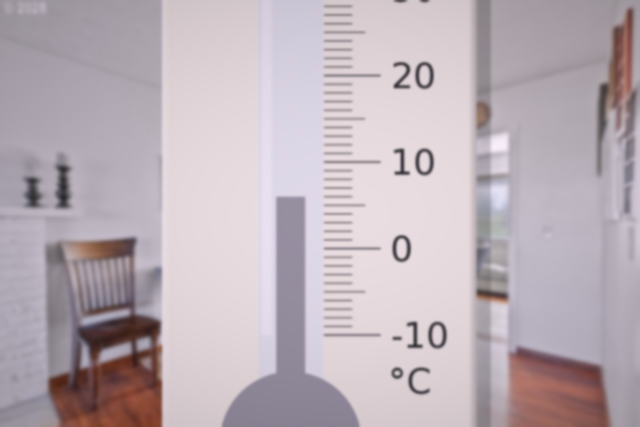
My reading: °C 6
